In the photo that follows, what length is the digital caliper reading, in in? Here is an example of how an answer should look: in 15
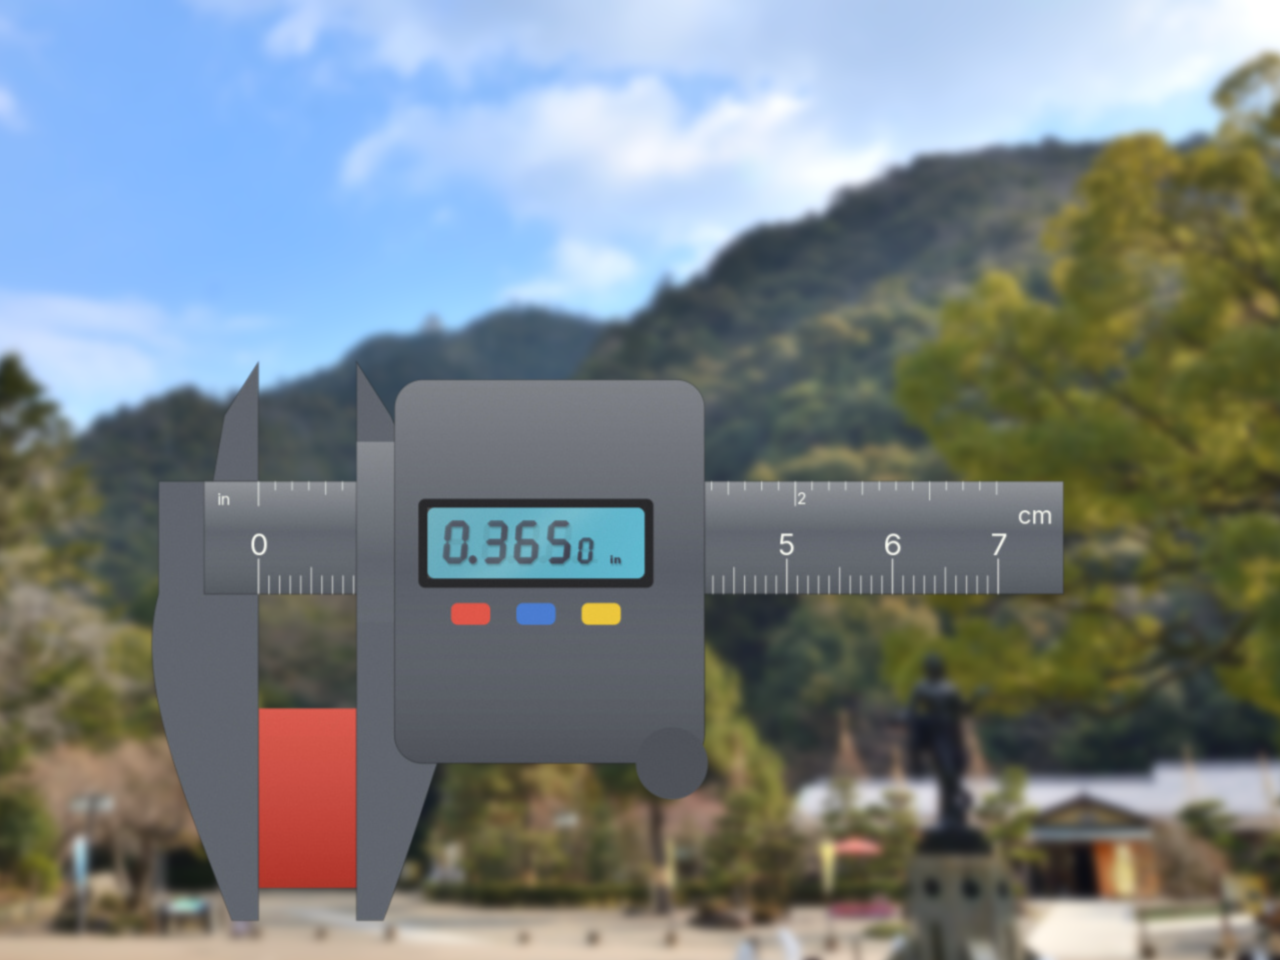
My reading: in 0.3650
